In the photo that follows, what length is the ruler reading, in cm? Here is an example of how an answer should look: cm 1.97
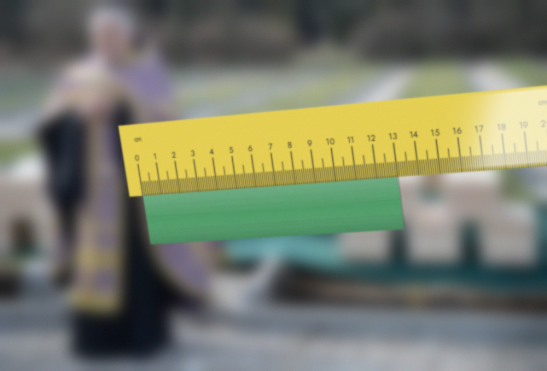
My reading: cm 13
